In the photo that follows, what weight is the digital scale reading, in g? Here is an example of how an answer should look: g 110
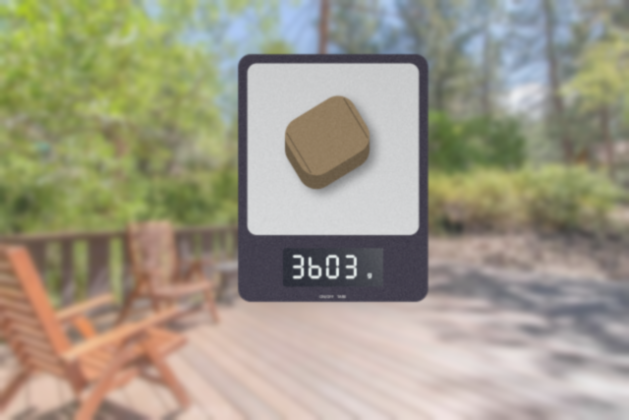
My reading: g 3603
